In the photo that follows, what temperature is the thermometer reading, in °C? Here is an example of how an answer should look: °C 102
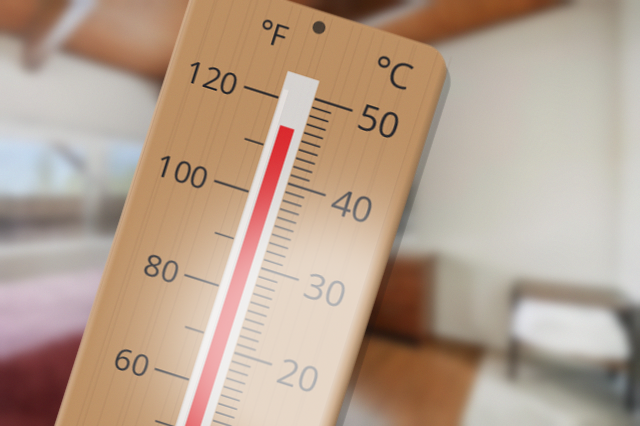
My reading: °C 46
